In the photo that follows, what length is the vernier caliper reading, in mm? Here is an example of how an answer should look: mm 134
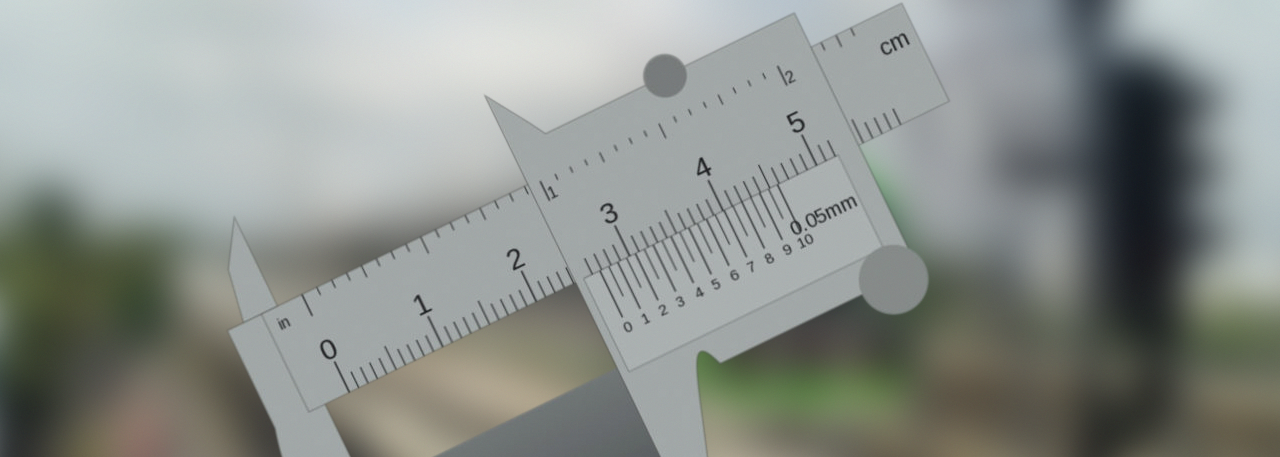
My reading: mm 26.8
